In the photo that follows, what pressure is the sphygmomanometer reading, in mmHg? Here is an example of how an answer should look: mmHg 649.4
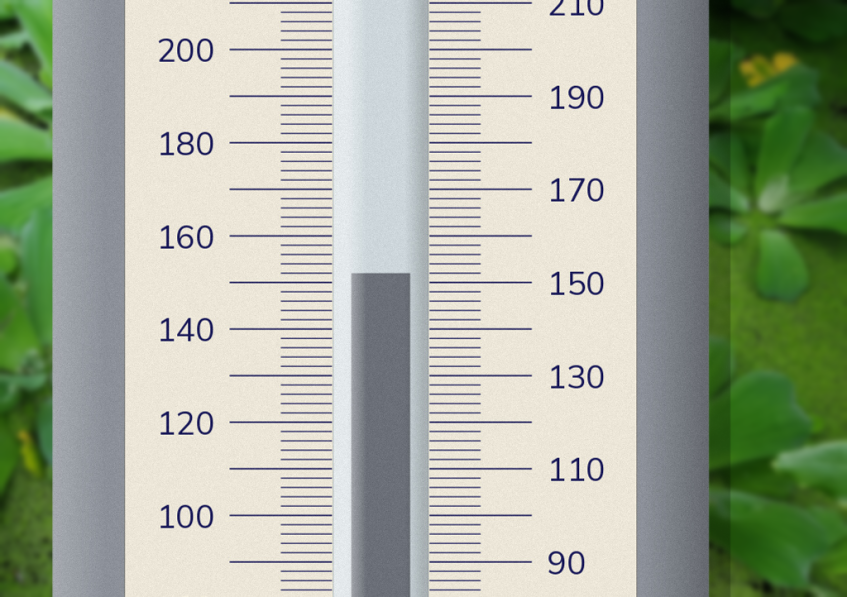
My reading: mmHg 152
